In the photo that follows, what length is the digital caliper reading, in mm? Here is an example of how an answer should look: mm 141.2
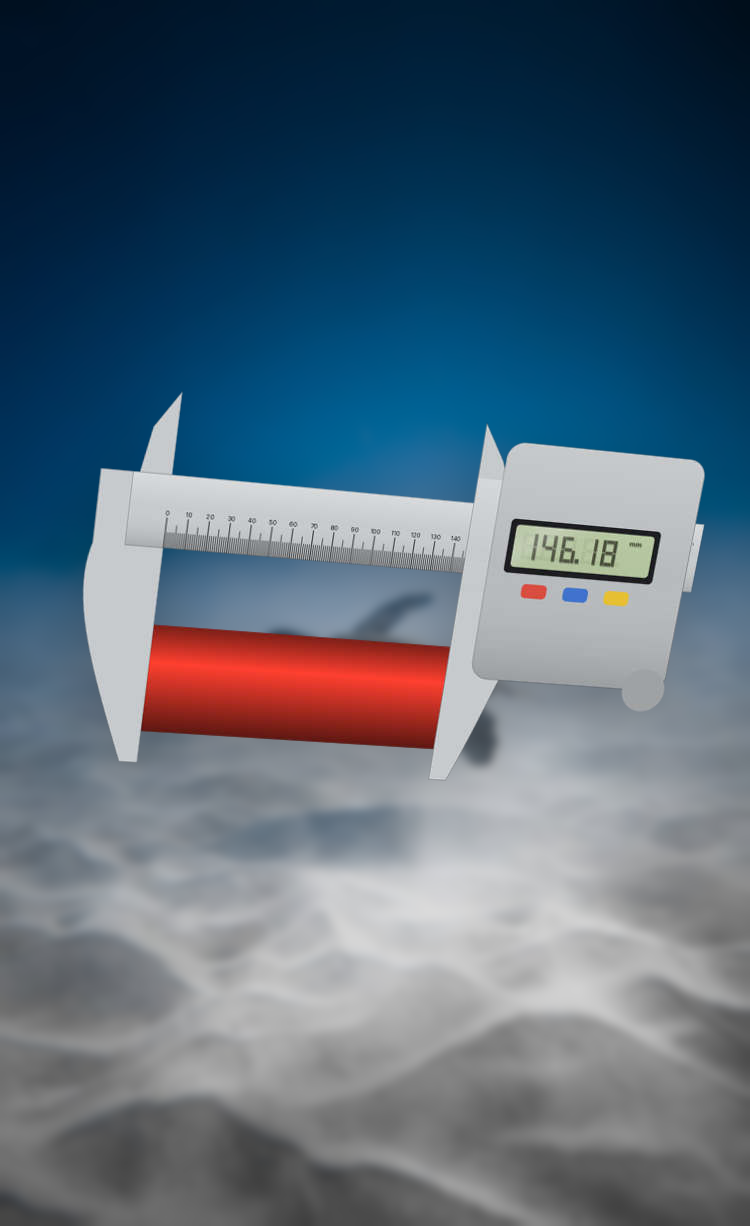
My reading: mm 146.18
